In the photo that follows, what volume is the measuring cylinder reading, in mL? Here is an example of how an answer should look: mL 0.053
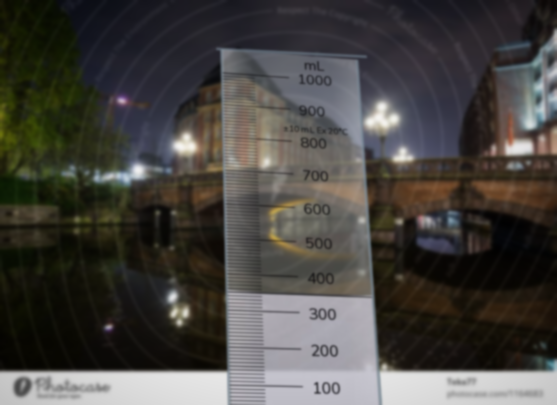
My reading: mL 350
